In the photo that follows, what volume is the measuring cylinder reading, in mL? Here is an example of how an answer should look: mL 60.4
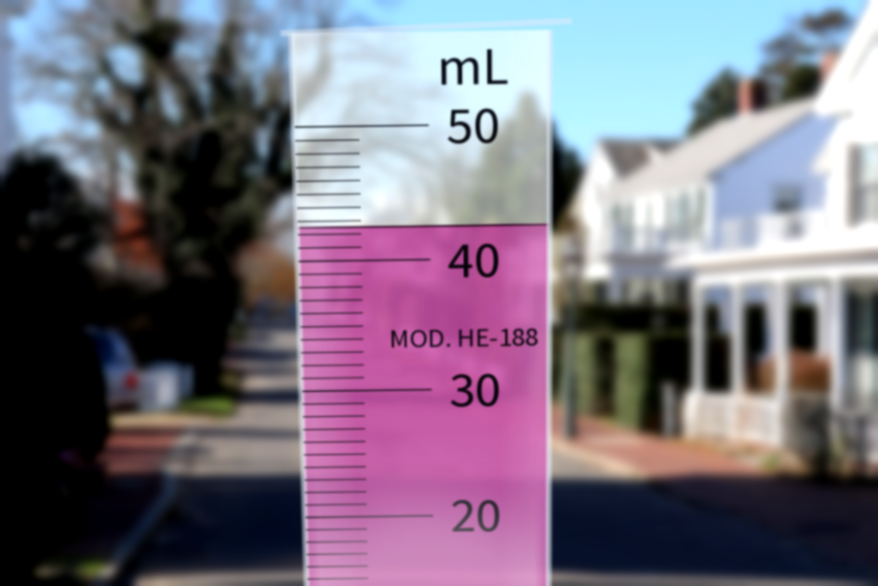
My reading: mL 42.5
